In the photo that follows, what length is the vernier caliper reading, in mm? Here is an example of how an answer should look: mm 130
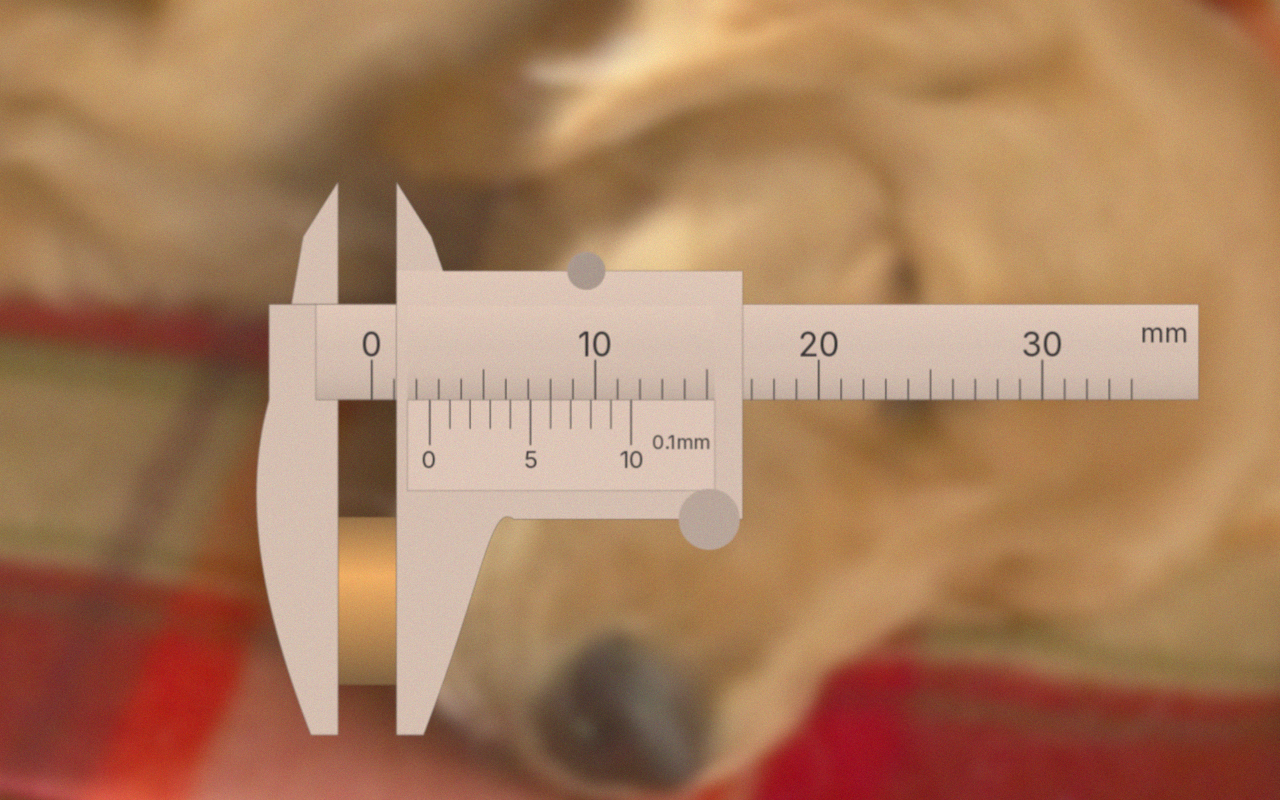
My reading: mm 2.6
